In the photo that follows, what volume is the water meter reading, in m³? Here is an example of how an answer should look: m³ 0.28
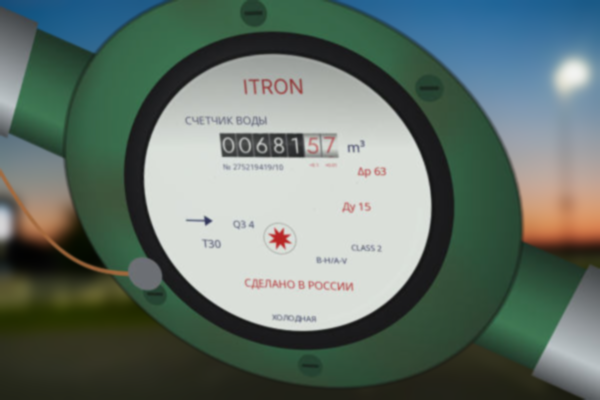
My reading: m³ 681.57
